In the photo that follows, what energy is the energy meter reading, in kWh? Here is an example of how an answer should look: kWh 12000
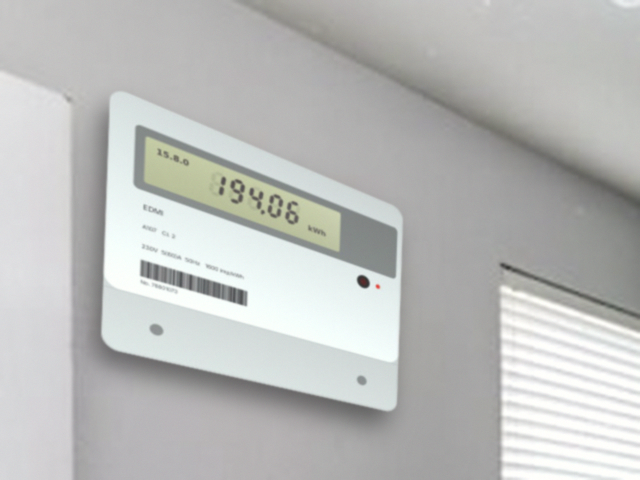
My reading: kWh 194.06
